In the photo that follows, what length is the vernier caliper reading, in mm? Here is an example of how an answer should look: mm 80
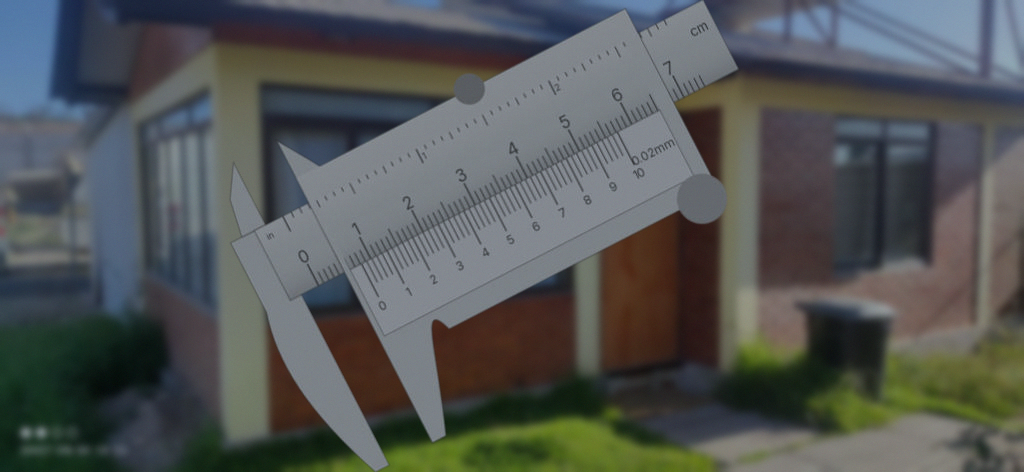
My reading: mm 8.2
